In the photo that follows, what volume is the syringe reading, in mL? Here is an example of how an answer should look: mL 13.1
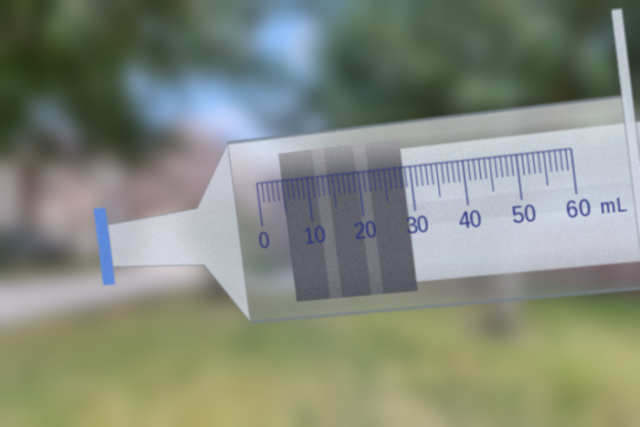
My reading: mL 5
